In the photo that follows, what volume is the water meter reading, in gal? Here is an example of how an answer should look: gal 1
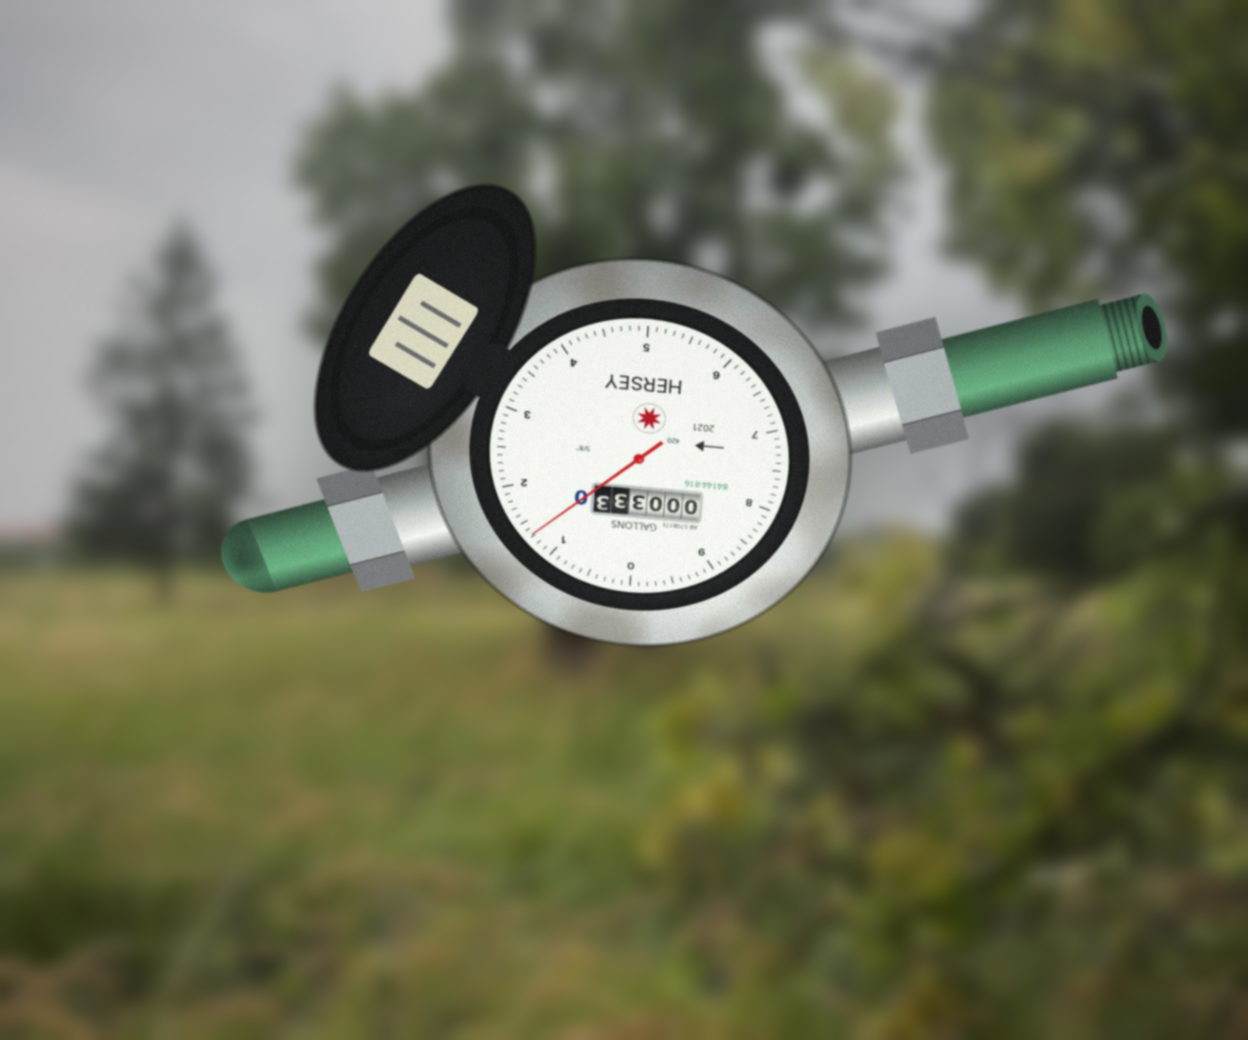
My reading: gal 3331.3
